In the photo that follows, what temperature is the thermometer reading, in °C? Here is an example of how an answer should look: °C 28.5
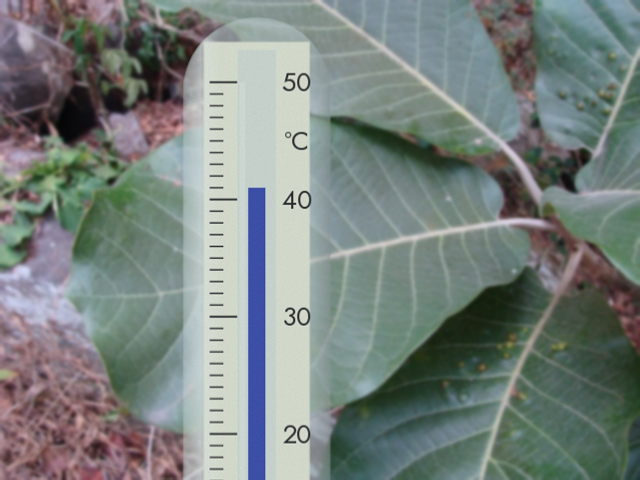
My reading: °C 41
